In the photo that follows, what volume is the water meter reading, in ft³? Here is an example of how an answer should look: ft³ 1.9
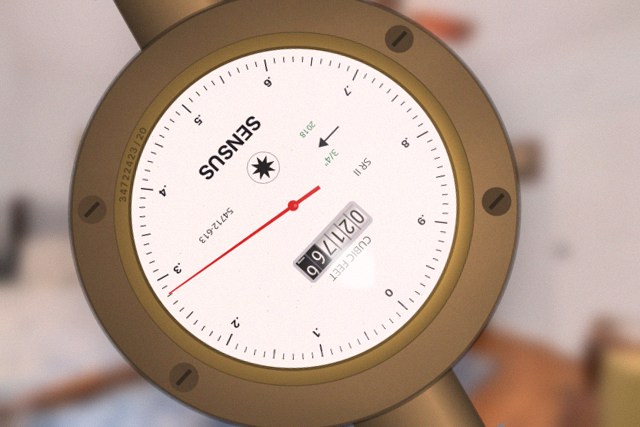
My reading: ft³ 21766.28
